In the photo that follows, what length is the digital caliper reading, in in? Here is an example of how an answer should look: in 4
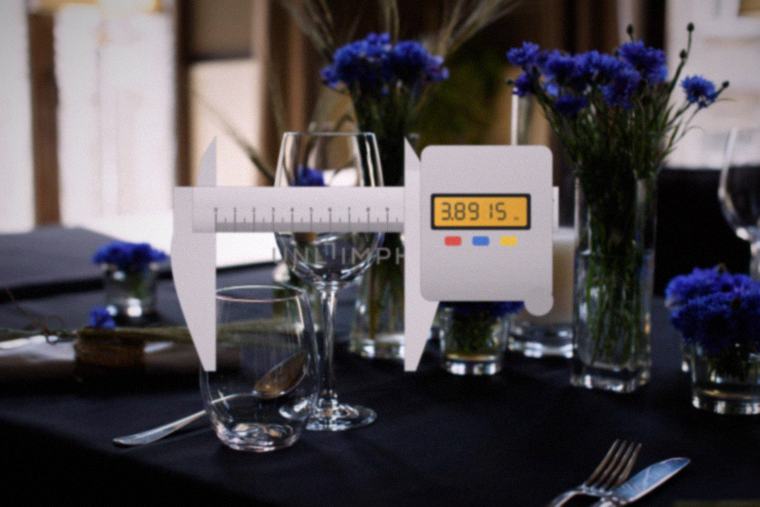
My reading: in 3.8915
